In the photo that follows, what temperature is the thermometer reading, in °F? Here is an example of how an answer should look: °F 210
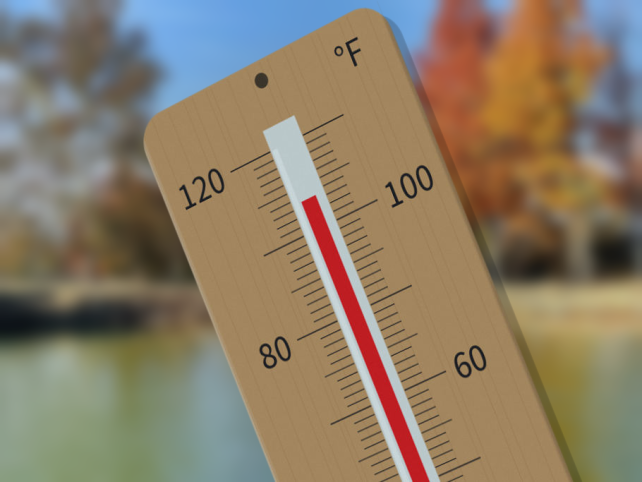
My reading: °F 107
